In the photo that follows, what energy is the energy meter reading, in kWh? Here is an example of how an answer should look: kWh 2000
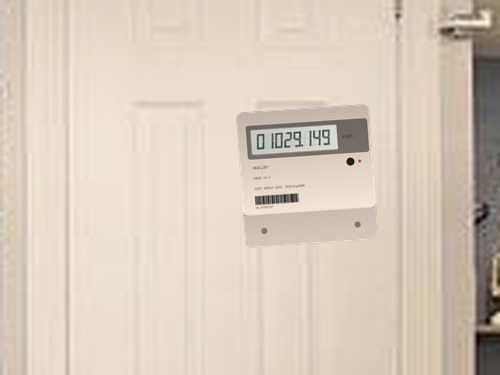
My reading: kWh 1029.149
